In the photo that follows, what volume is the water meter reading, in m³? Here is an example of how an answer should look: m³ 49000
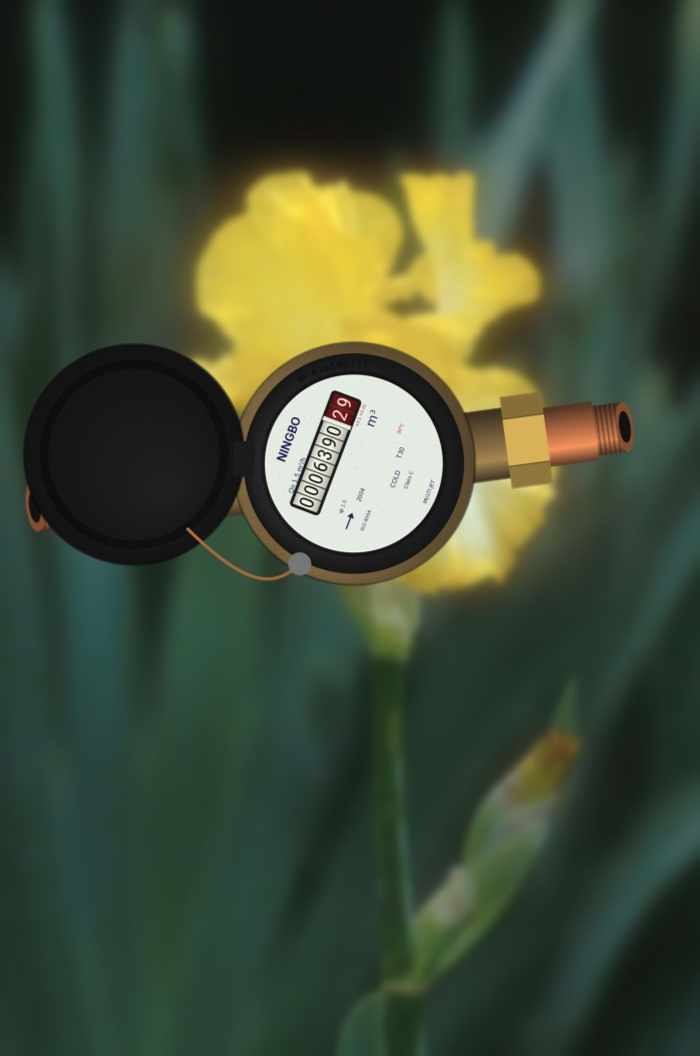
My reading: m³ 6390.29
